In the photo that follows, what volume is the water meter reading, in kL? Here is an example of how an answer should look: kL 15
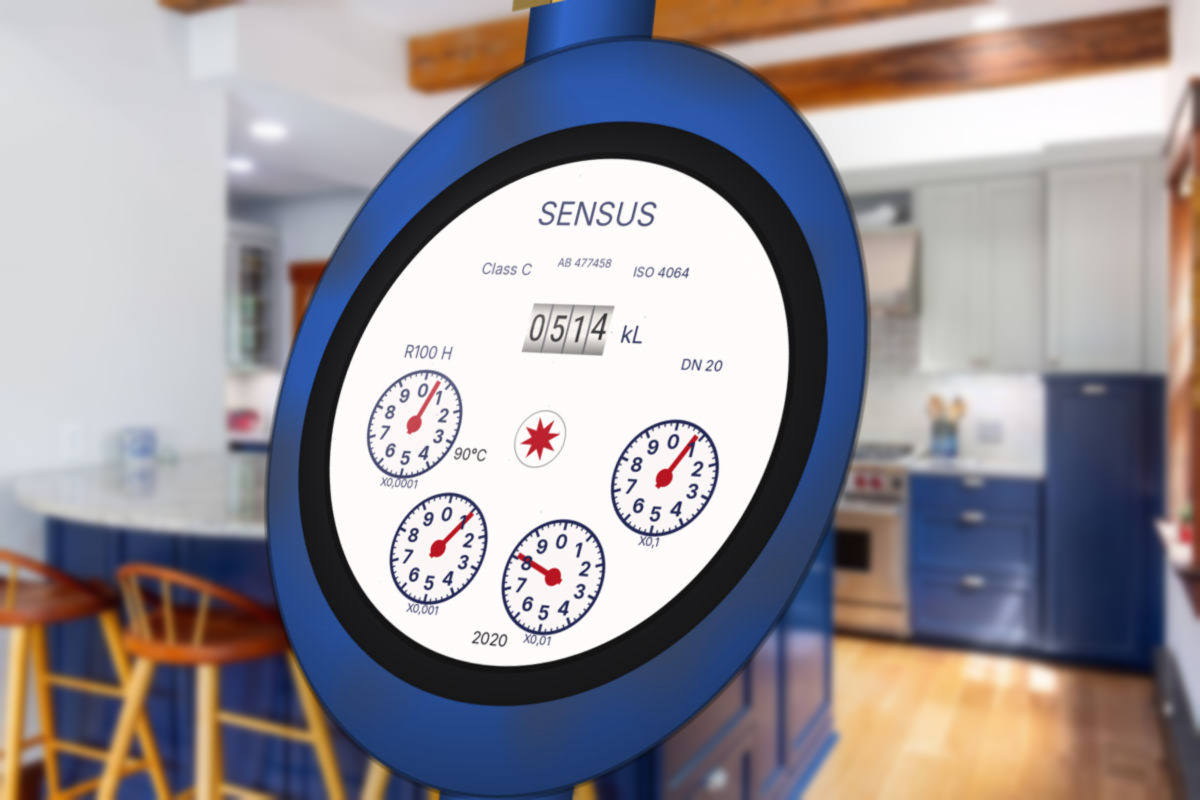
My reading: kL 514.0810
